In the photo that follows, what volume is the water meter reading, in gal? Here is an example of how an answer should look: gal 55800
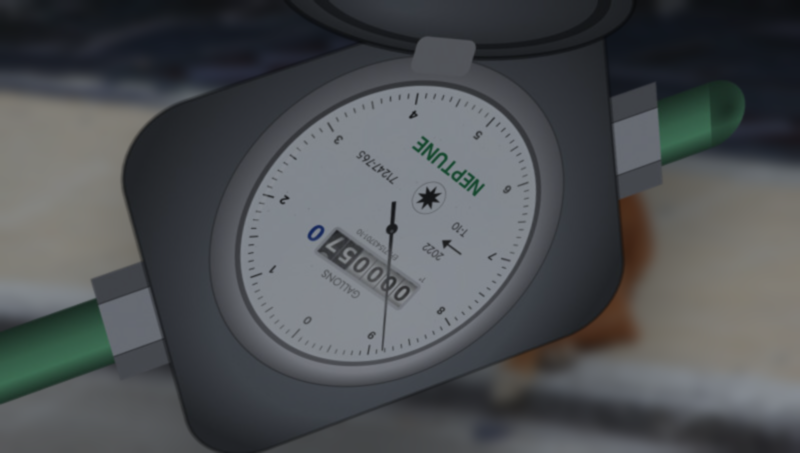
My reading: gal 568.8
